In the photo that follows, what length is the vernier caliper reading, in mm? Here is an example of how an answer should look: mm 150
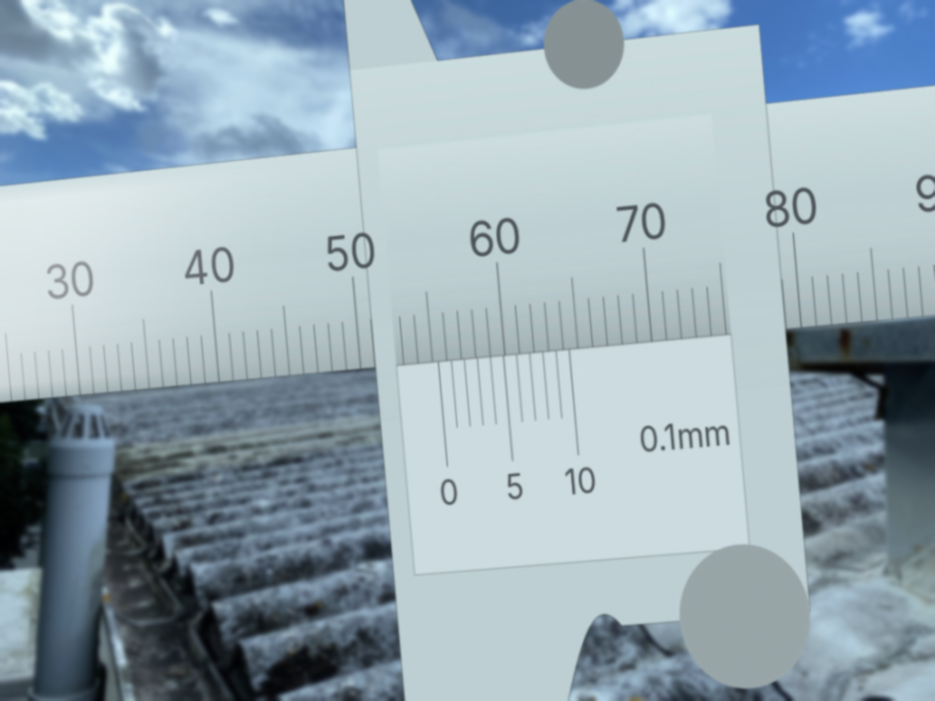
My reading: mm 55.4
